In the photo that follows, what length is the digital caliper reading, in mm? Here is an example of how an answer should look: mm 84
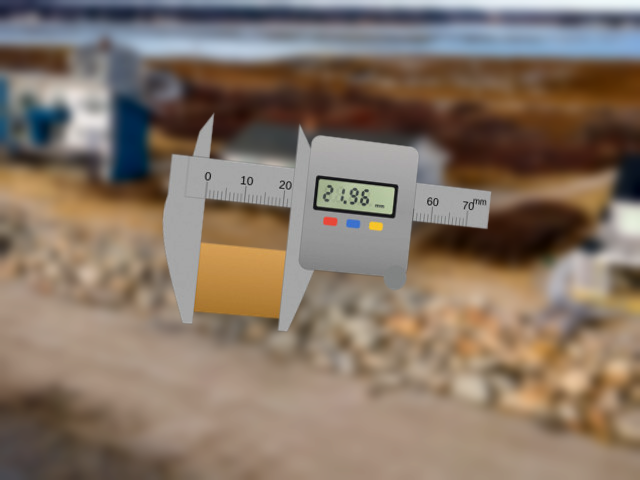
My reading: mm 21.96
